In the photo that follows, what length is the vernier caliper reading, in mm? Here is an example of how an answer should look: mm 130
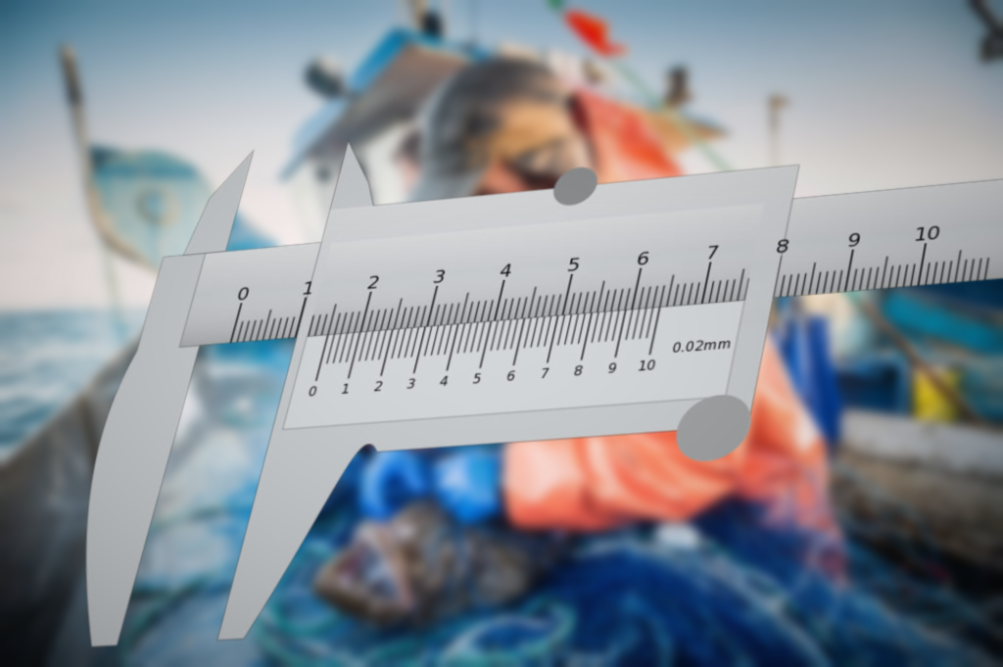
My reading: mm 15.0
